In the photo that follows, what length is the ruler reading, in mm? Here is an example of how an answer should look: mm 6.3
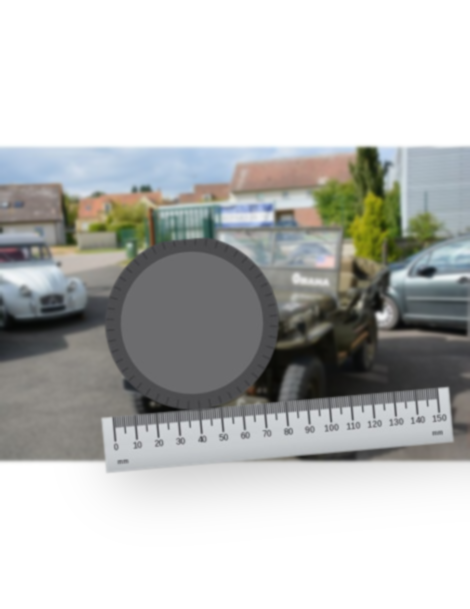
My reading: mm 80
